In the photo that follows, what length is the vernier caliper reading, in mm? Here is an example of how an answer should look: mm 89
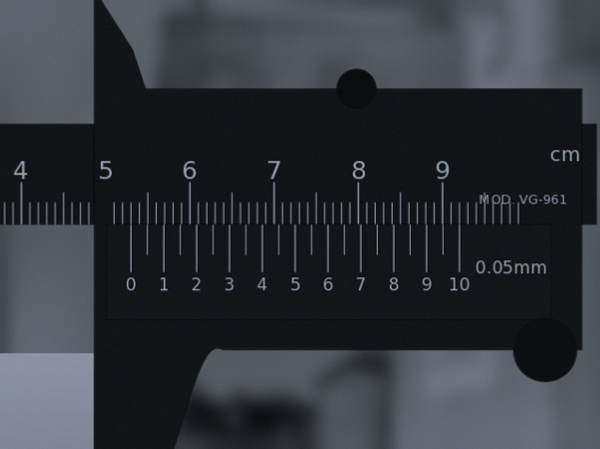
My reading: mm 53.0
